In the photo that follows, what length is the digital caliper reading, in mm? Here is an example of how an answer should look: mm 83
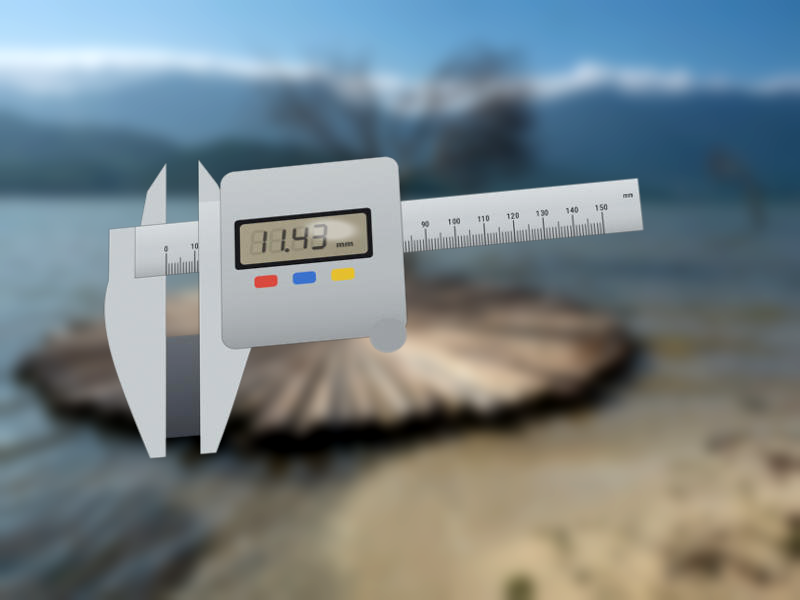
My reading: mm 11.43
